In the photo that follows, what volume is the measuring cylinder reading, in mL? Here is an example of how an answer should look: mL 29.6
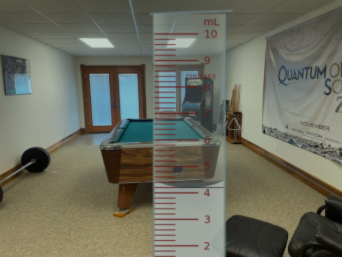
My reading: mL 4.2
